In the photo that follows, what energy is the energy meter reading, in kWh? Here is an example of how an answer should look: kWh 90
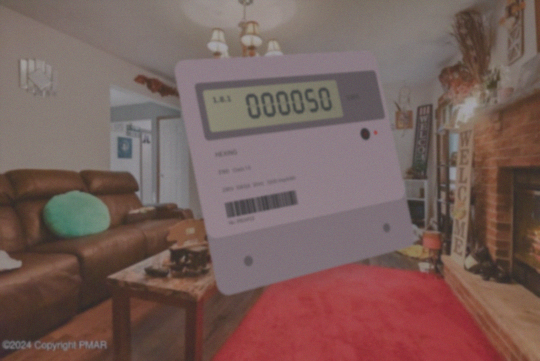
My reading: kWh 50
